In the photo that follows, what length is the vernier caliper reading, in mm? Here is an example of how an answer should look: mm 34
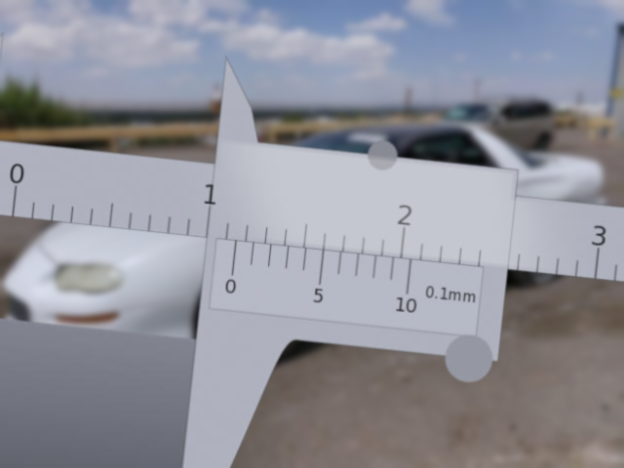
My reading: mm 11.5
